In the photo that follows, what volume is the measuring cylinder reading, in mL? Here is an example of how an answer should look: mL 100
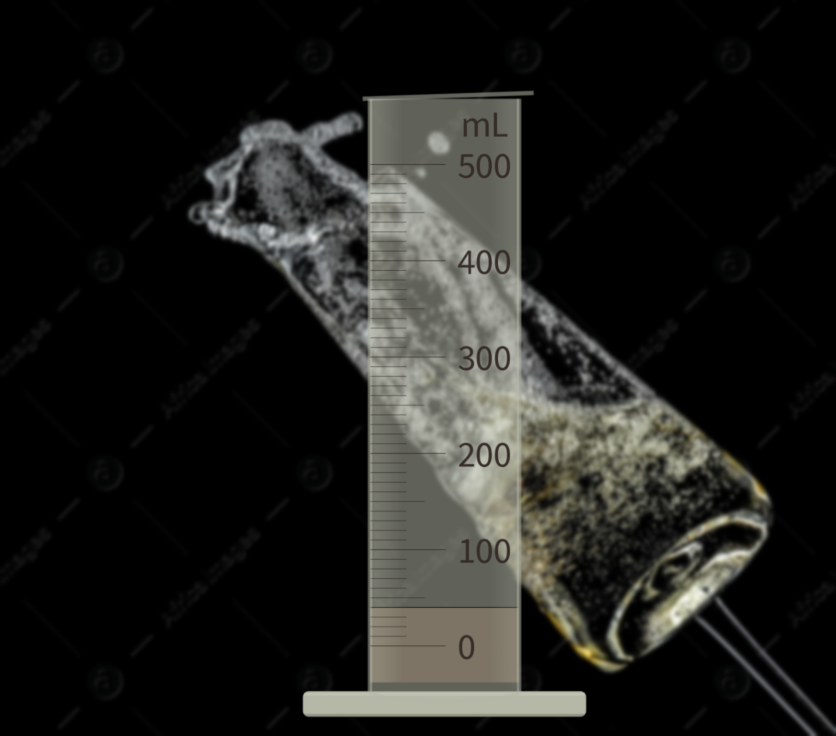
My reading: mL 40
